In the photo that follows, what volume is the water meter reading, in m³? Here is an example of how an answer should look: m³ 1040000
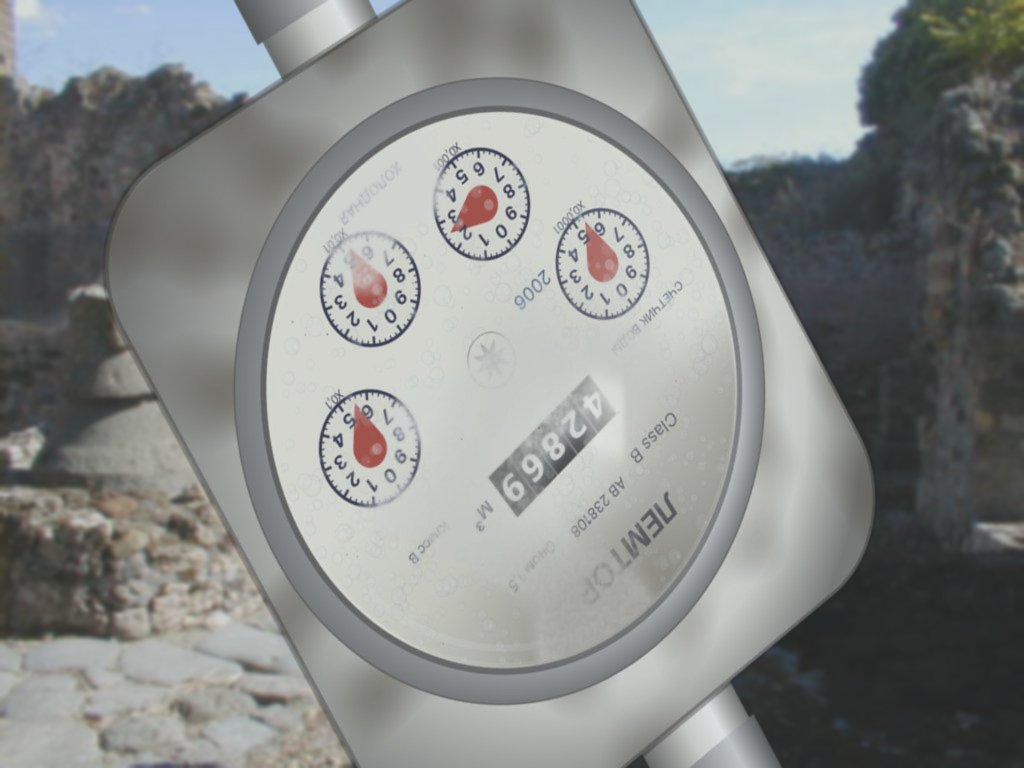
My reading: m³ 42869.5525
